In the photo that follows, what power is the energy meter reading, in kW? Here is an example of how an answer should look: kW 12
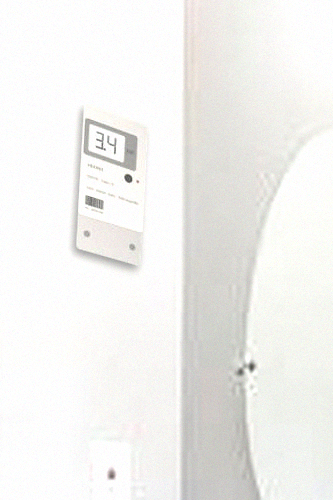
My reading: kW 3.4
